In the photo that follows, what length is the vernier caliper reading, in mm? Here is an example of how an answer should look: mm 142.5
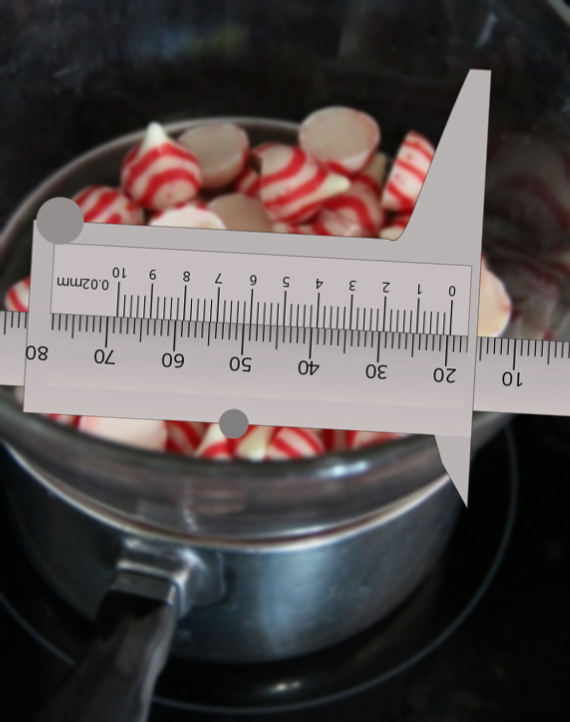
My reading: mm 19.6
